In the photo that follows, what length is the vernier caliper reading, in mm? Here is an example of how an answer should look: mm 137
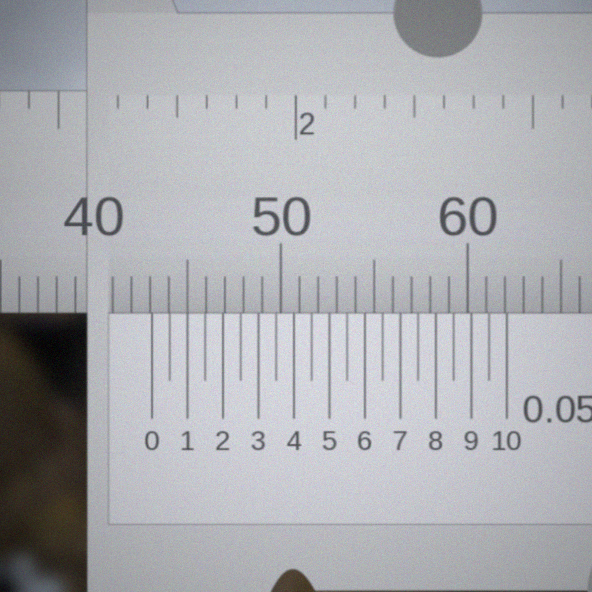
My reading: mm 43.1
